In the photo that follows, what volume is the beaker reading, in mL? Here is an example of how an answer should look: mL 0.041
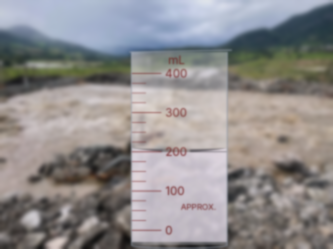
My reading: mL 200
